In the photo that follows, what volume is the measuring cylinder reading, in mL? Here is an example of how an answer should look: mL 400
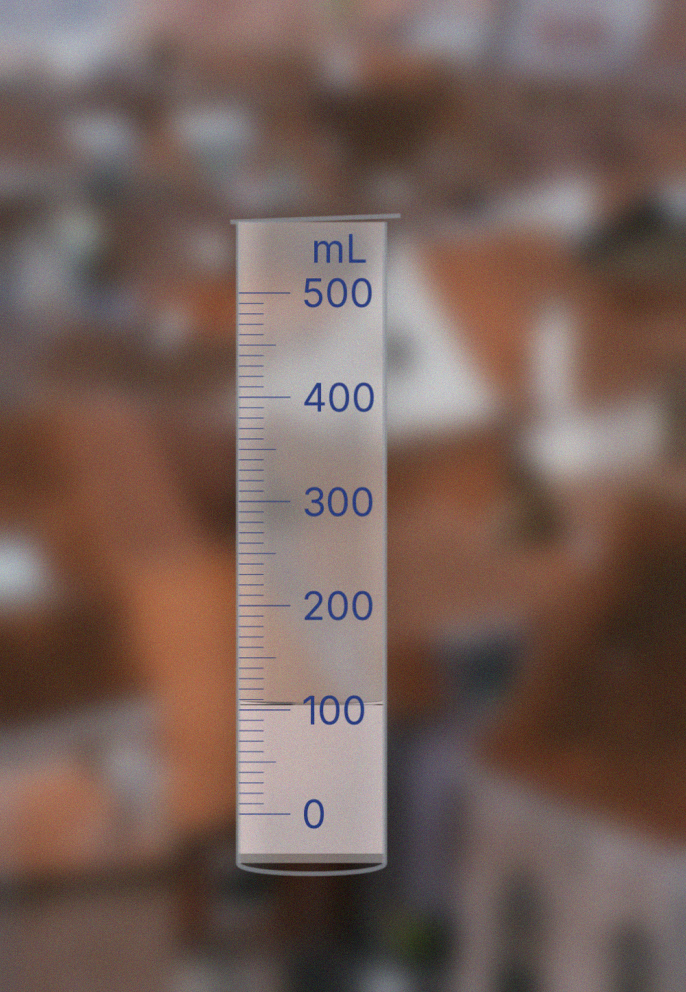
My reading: mL 105
